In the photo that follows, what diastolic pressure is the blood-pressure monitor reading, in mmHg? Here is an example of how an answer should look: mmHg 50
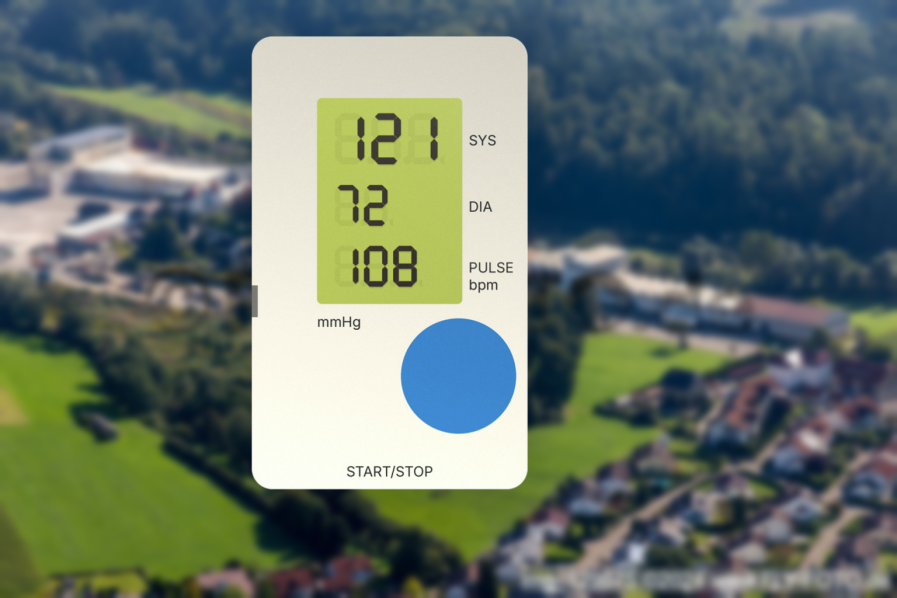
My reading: mmHg 72
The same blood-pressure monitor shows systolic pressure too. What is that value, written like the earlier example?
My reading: mmHg 121
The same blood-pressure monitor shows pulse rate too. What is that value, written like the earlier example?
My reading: bpm 108
